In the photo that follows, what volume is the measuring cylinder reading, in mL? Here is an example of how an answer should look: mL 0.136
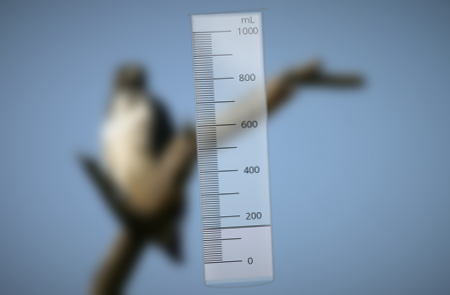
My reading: mL 150
